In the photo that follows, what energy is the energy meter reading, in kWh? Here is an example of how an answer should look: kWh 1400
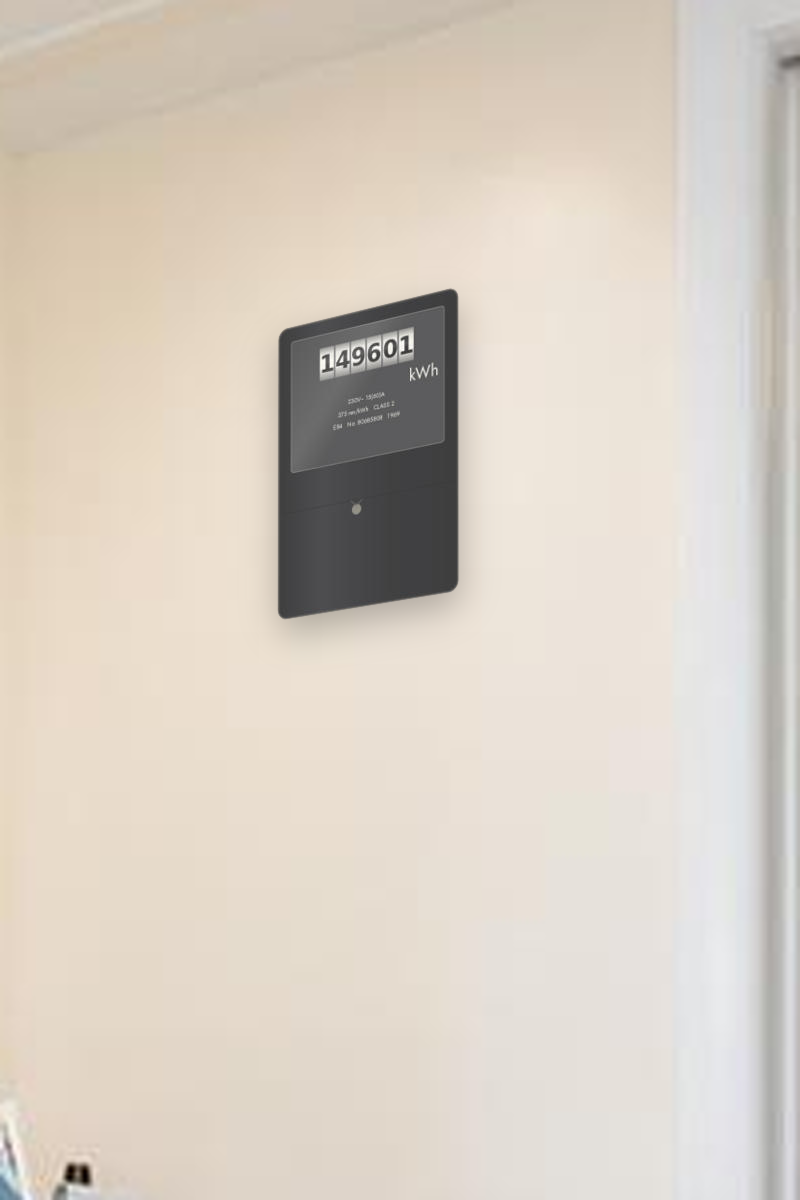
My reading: kWh 149601
